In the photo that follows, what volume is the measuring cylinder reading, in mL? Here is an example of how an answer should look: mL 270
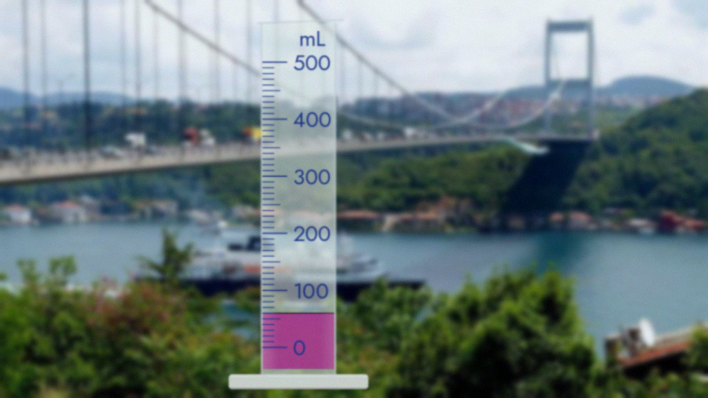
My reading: mL 60
